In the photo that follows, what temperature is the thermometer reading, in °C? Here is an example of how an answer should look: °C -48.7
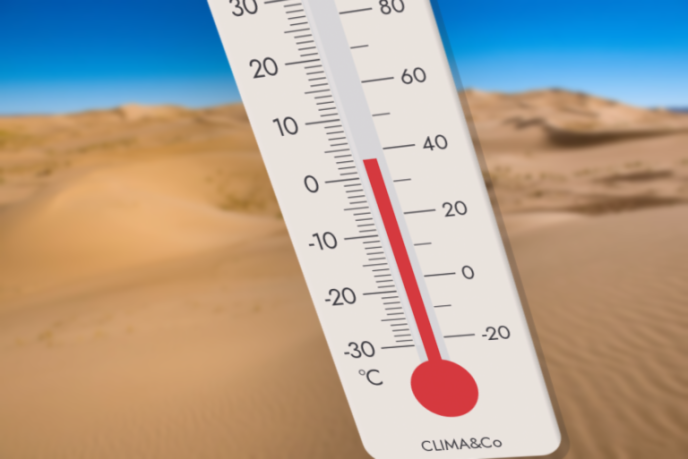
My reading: °C 3
